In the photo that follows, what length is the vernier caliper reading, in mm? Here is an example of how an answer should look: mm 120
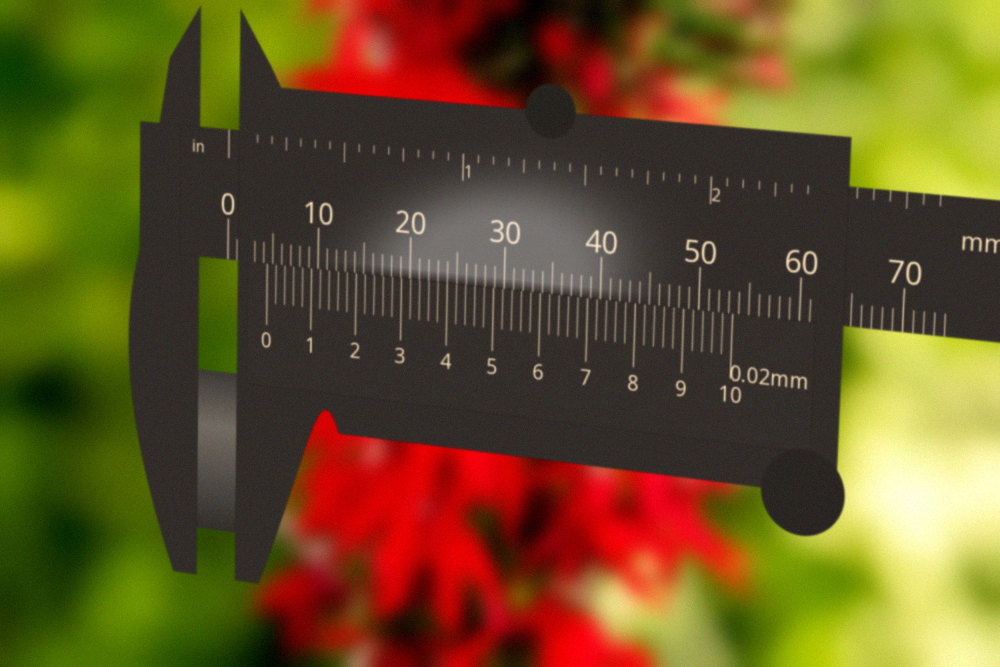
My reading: mm 4.4
